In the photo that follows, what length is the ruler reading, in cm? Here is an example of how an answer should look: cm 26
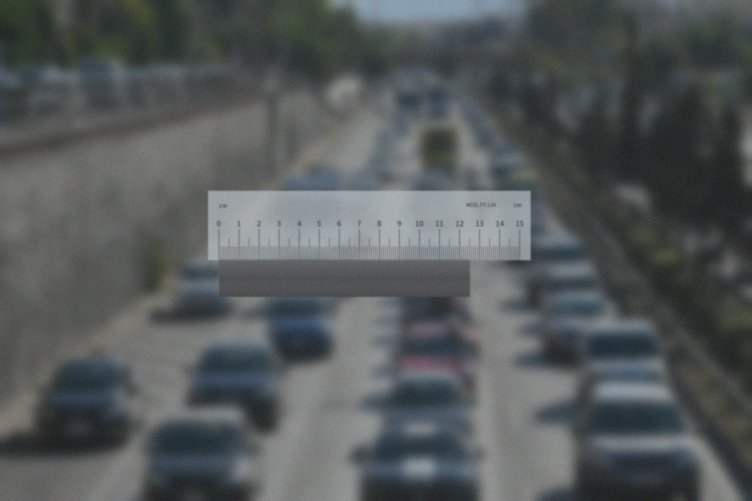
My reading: cm 12.5
